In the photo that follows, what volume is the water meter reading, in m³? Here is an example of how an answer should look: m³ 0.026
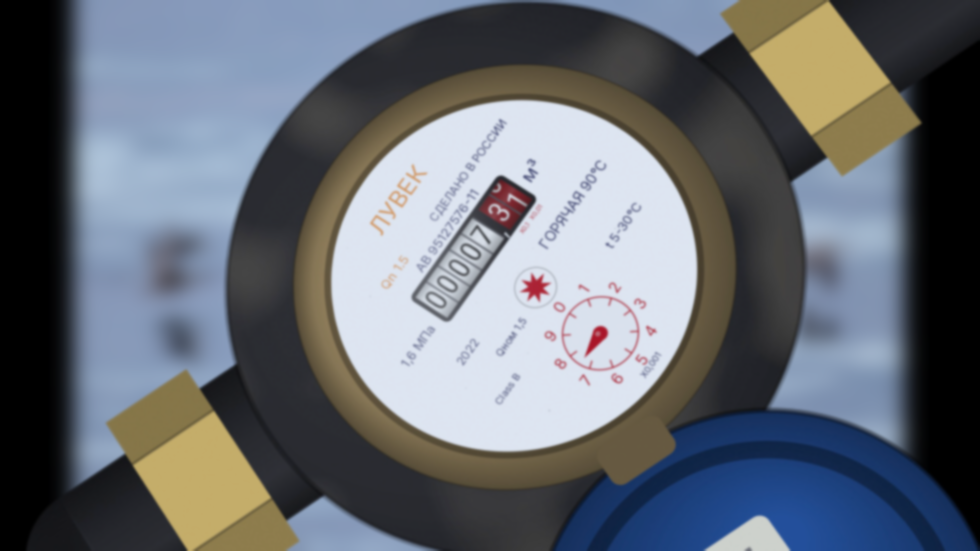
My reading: m³ 7.307
